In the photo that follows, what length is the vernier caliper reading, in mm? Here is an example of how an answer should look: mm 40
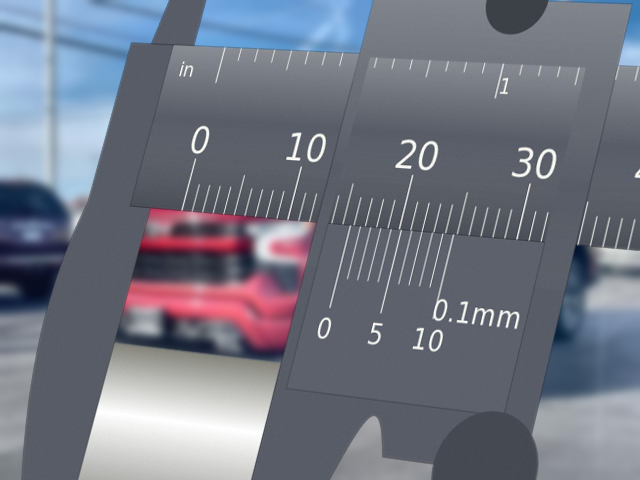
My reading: mm 15.7
